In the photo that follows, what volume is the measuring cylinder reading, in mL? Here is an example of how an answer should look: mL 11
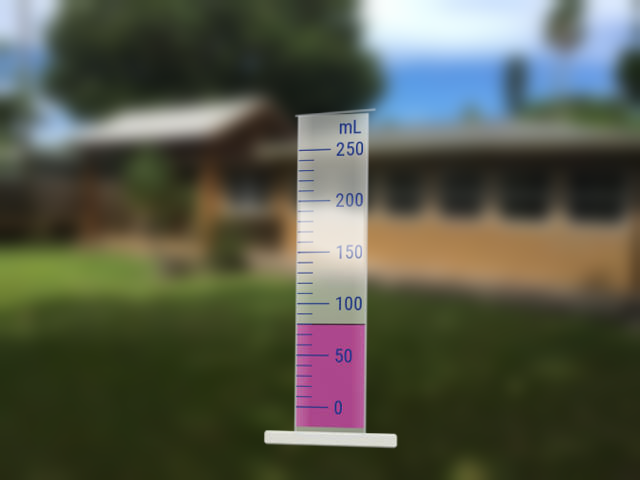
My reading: mL 80
